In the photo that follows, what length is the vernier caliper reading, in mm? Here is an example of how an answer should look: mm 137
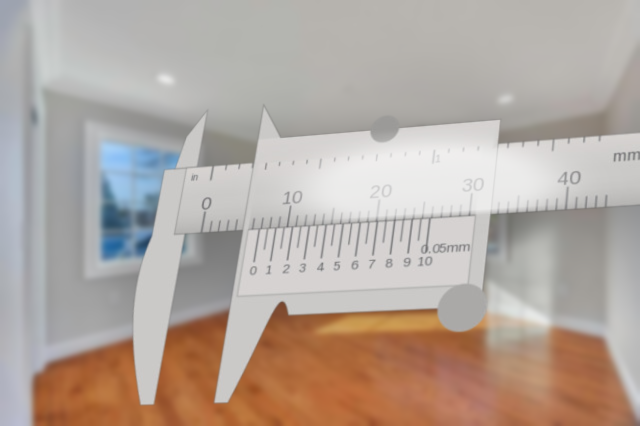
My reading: mm 6.8
